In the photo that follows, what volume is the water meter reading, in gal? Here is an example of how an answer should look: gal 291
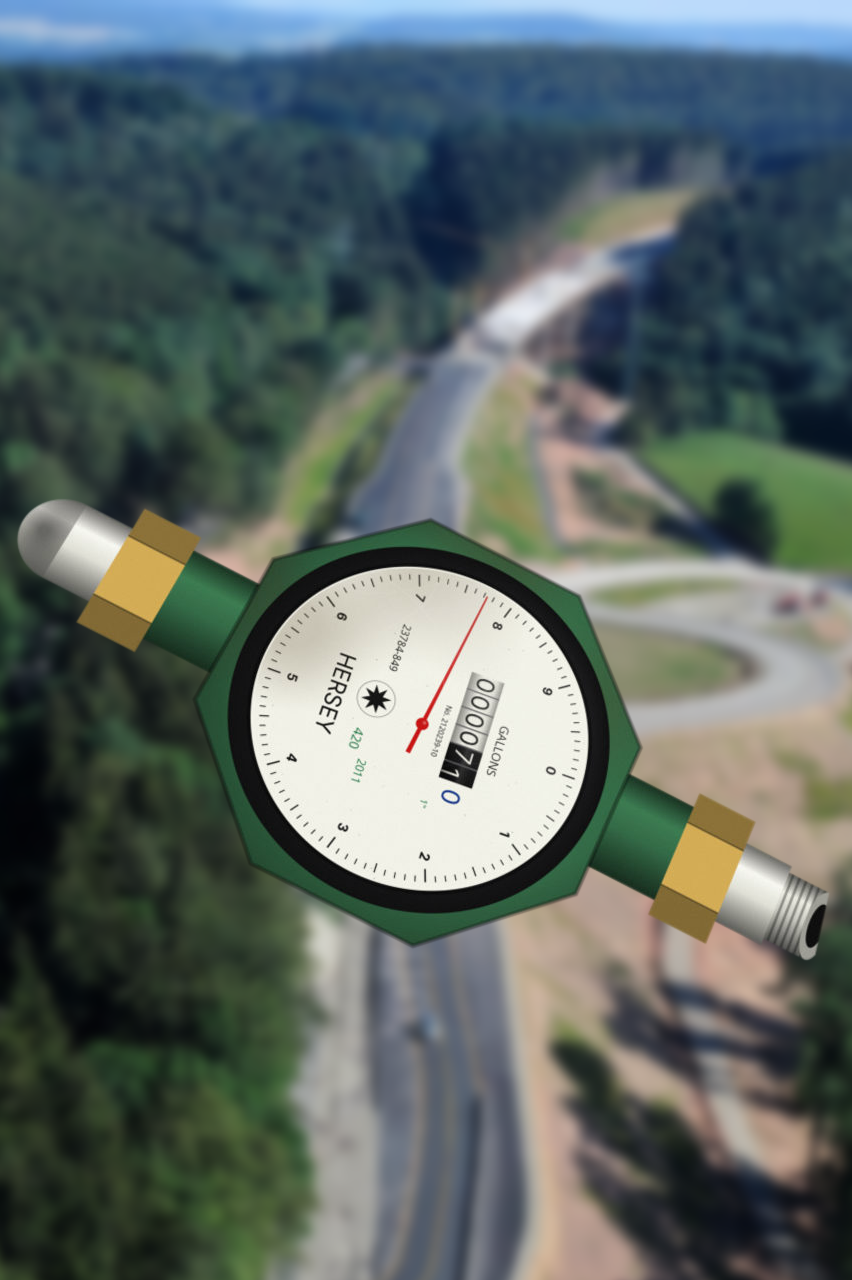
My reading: gal 707.7
